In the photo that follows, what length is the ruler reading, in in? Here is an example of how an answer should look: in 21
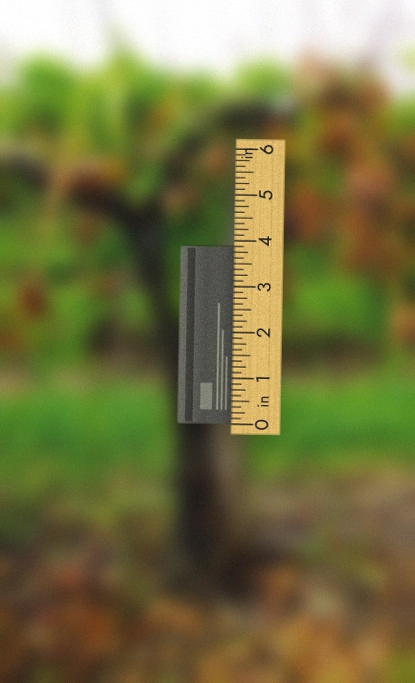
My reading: in 3.875
